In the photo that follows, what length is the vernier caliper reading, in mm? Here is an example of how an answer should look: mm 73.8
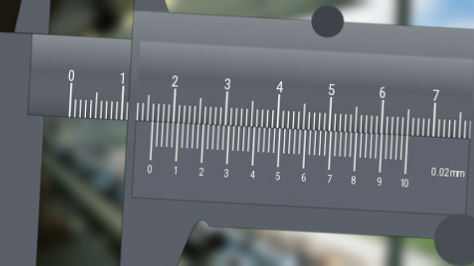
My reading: mm 16.0
